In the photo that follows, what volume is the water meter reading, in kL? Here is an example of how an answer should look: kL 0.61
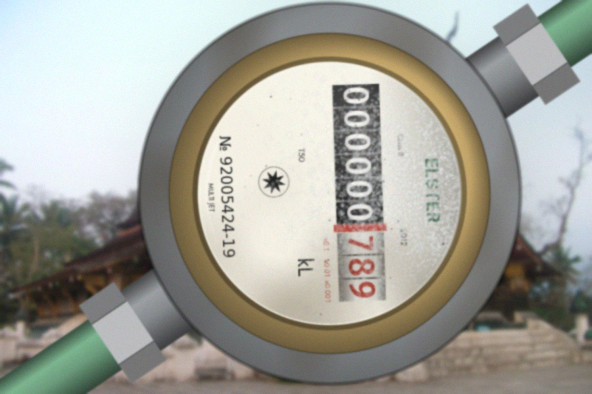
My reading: kL 0.789
